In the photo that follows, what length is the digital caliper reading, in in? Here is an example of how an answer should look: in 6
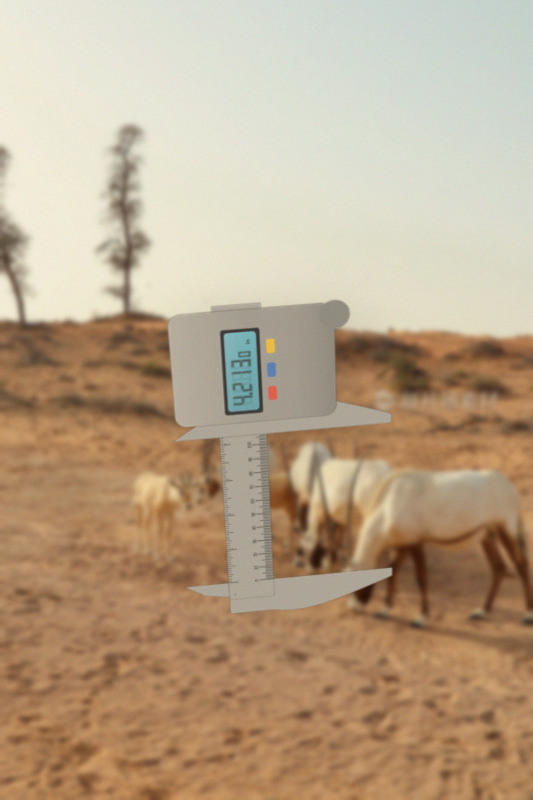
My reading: in 4.2130
